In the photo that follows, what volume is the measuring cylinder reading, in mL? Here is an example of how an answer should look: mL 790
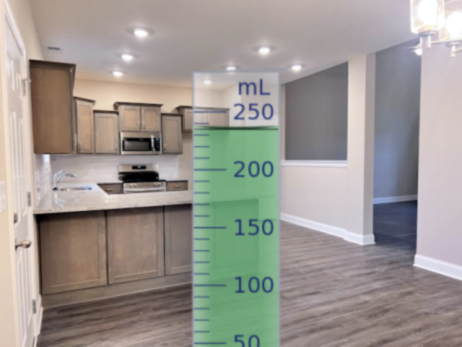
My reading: mL 235
